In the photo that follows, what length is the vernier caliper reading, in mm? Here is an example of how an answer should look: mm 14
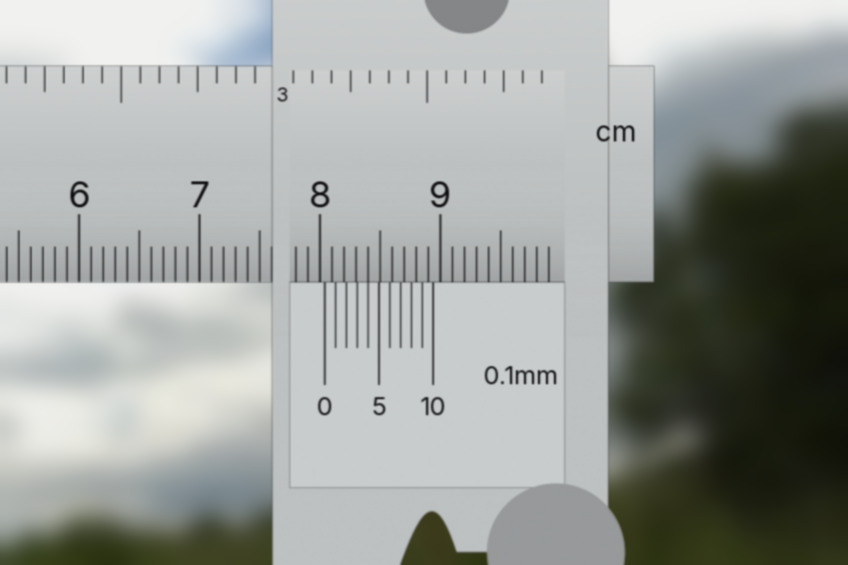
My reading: mm 80.4
